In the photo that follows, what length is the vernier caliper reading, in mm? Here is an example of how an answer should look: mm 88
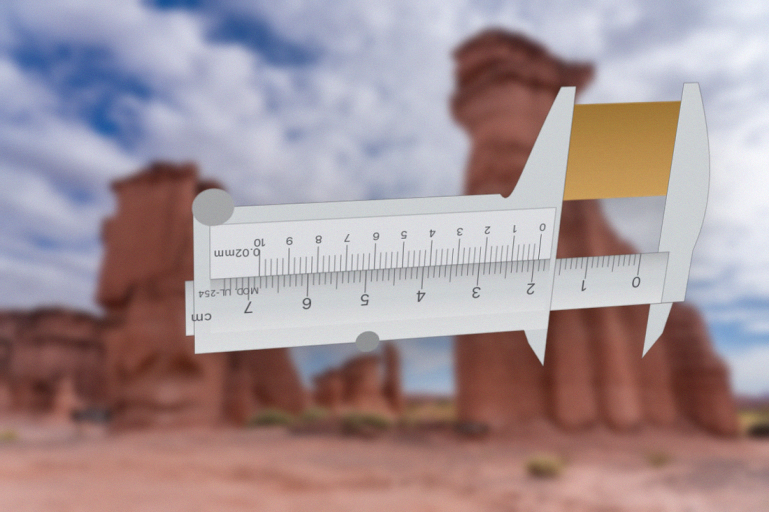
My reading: mm 19.2
